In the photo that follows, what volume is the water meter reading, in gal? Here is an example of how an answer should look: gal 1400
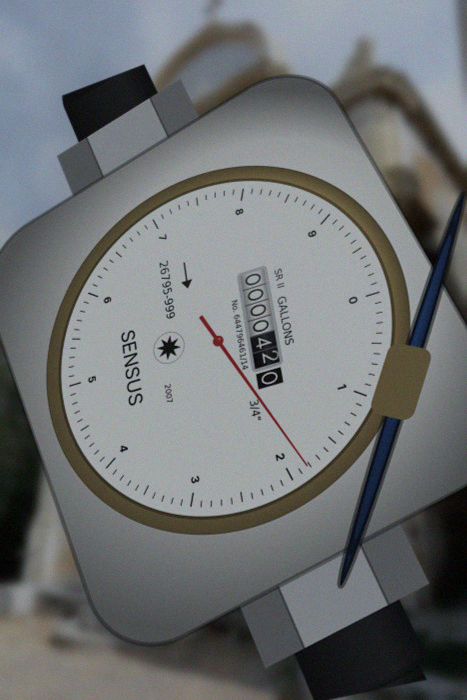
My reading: gal 421.8
